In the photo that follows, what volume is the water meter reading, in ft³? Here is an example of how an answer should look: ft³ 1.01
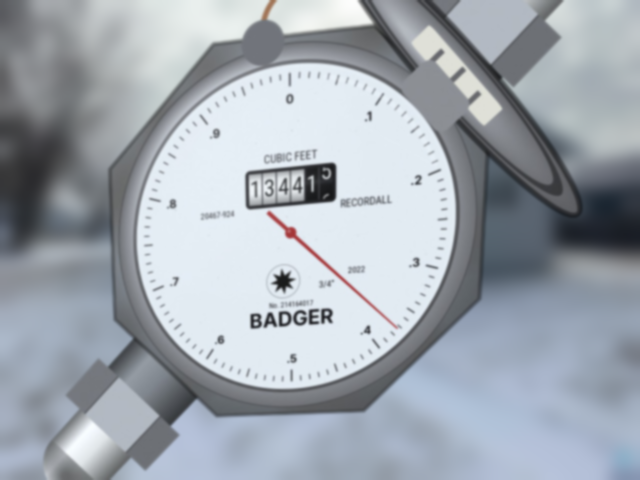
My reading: ft³ 134415.37
